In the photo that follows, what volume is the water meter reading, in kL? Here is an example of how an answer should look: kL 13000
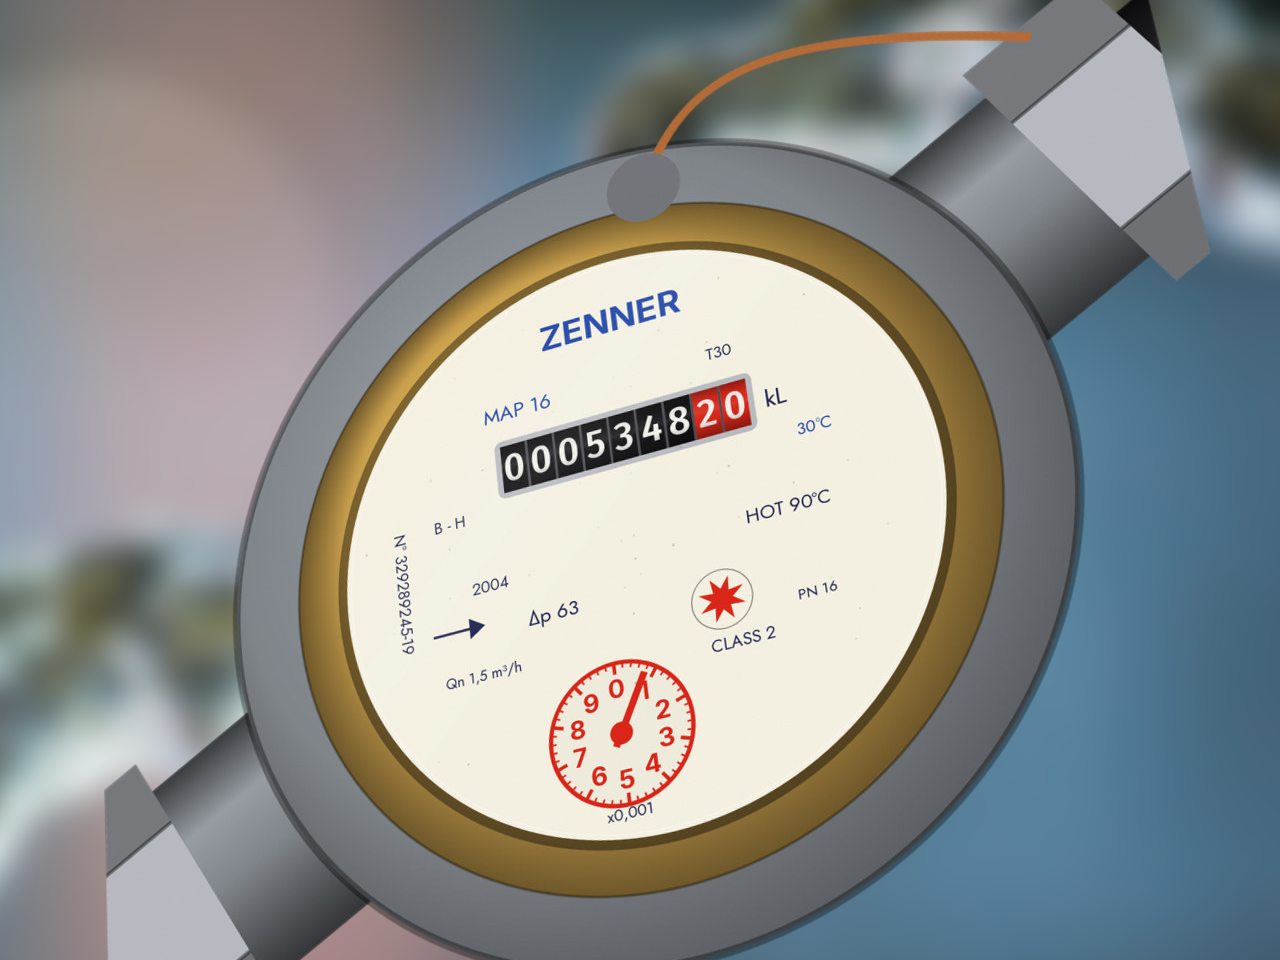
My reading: kL 5348.200
